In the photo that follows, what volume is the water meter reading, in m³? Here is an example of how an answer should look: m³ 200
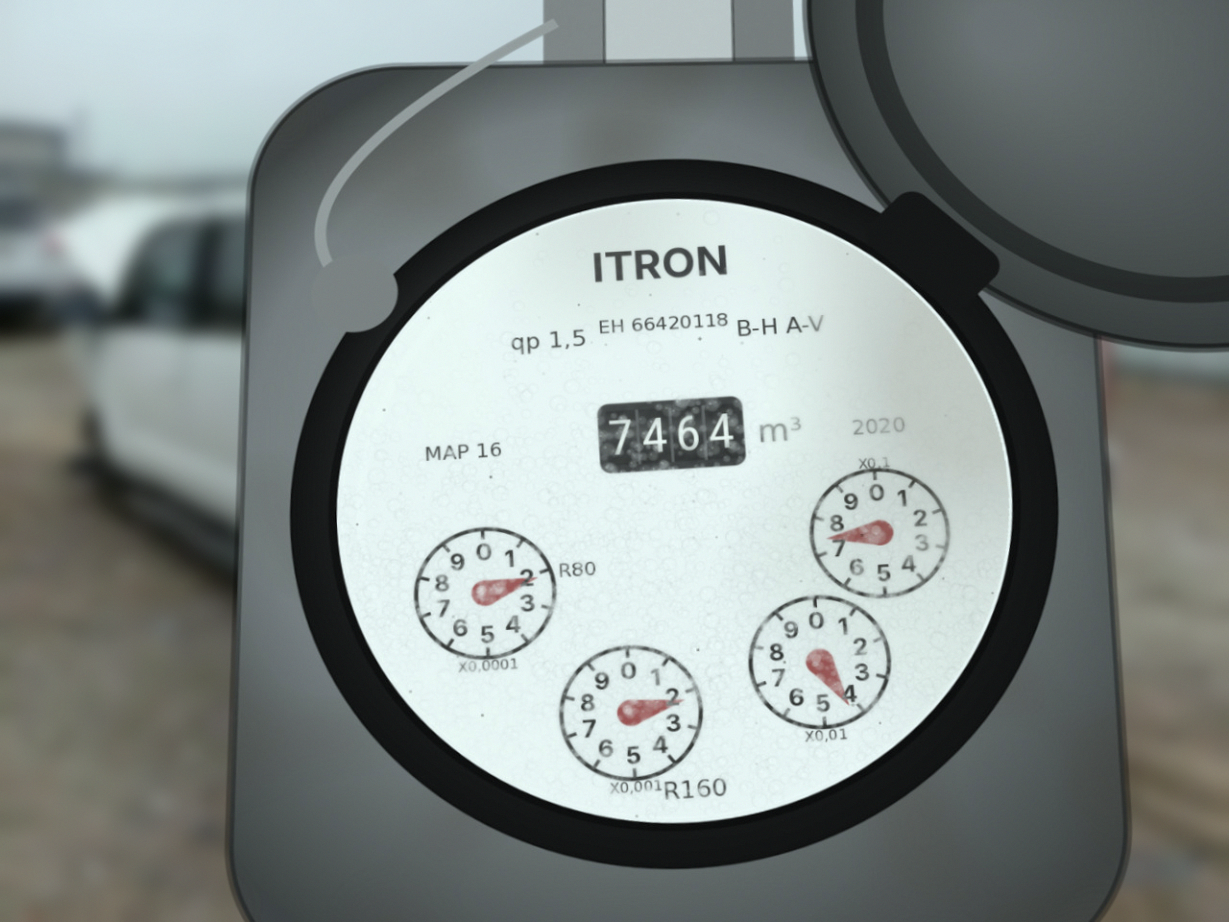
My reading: m³ 7464.7422
